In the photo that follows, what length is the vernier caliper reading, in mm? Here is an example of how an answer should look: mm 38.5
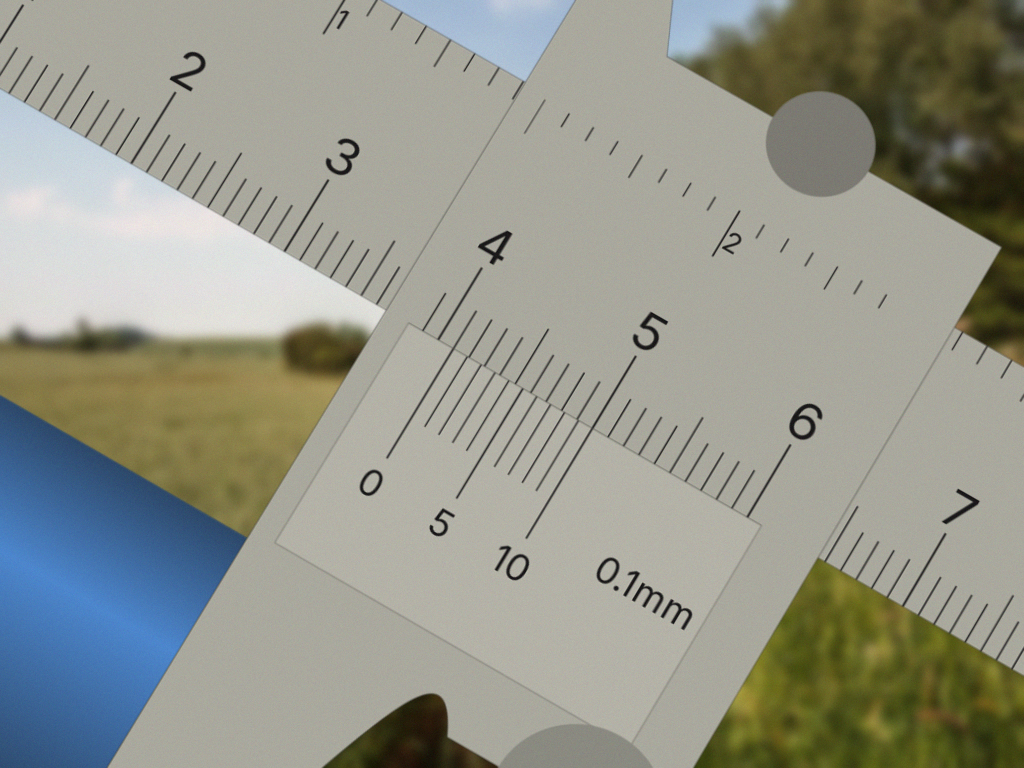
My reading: mm 41.0
